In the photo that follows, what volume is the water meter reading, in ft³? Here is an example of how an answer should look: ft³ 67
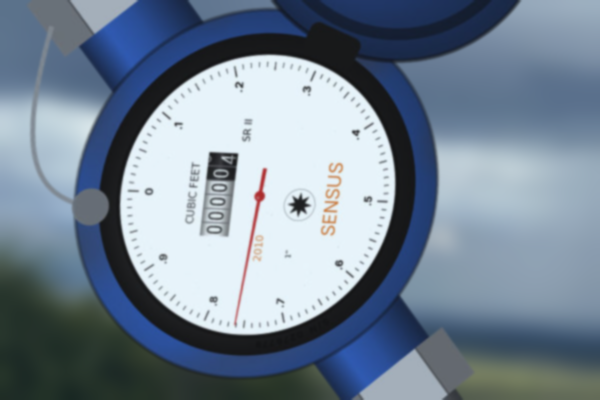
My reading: ft³ 3.76
